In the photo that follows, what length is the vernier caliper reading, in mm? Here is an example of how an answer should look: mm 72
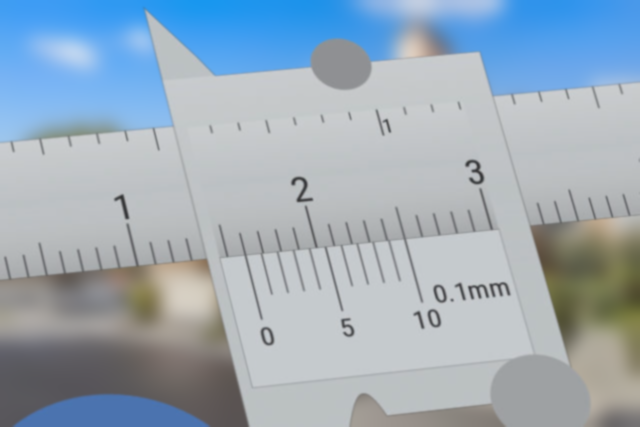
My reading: mm 16.0
